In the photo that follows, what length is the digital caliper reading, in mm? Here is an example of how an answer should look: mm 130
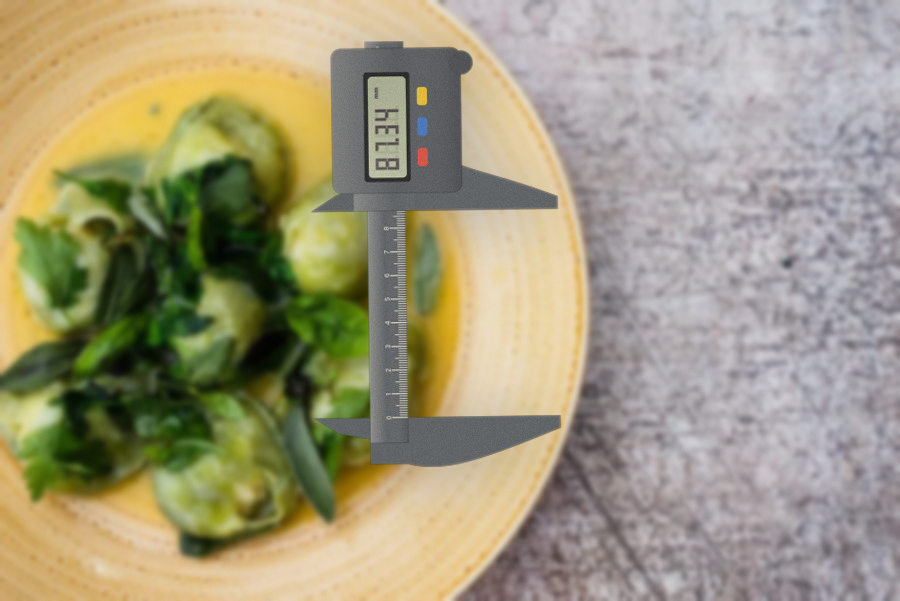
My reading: mm 87.34
